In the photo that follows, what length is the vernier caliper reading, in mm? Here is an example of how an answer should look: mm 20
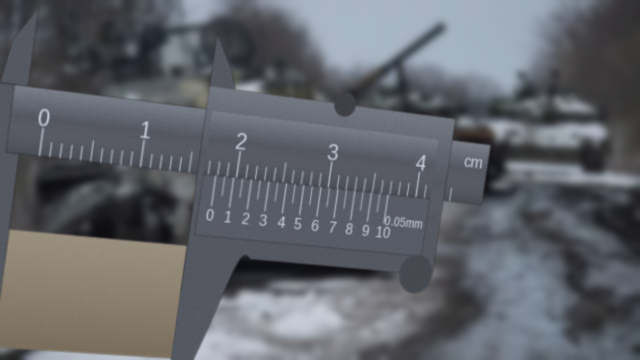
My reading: mm 17.8
